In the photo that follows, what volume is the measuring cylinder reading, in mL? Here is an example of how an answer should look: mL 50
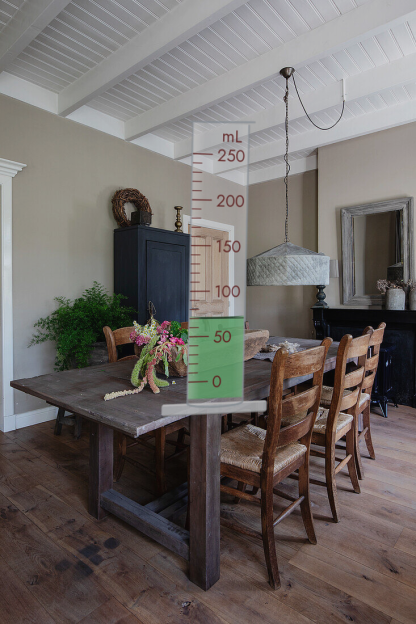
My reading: mL 70
